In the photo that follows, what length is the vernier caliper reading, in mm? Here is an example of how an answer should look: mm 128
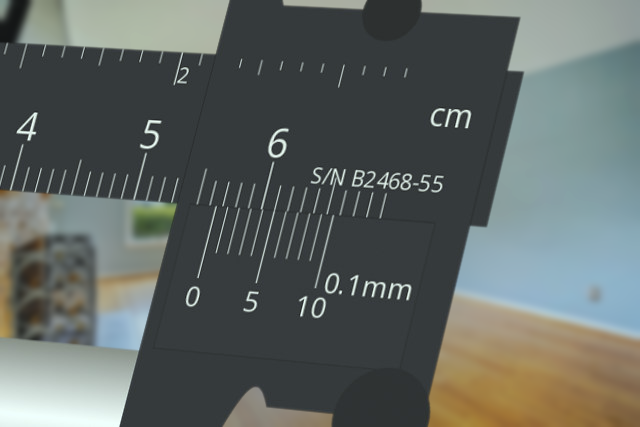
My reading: mm 56.5
